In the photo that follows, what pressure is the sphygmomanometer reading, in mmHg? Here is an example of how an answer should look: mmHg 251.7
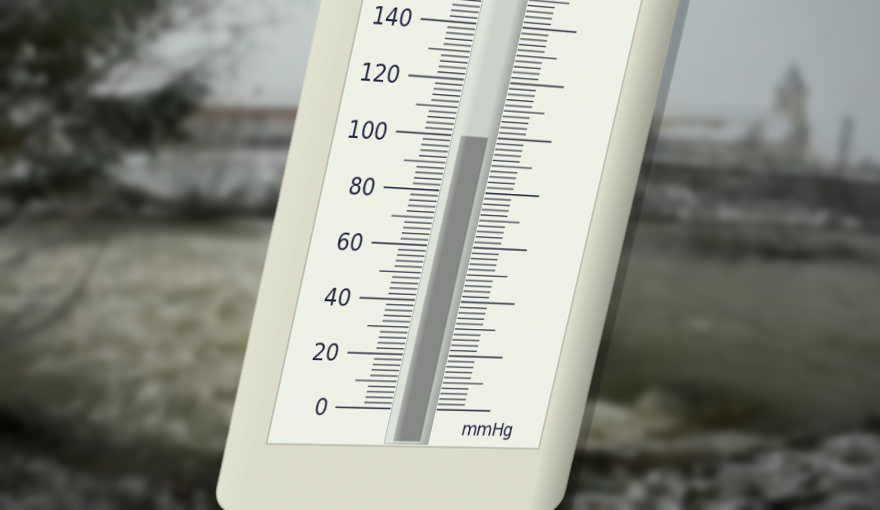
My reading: mmHg 100
